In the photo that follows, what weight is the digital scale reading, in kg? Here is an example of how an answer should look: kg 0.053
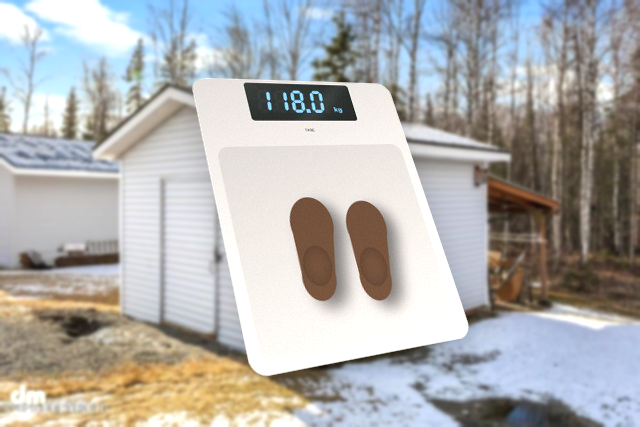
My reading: kg 118.0
